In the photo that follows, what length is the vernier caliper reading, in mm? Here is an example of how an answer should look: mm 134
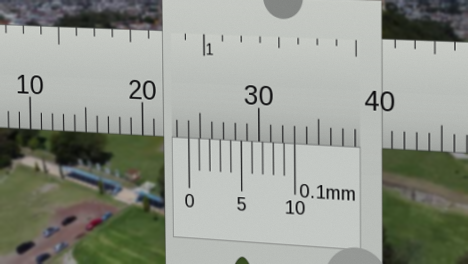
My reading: mm 24.0
